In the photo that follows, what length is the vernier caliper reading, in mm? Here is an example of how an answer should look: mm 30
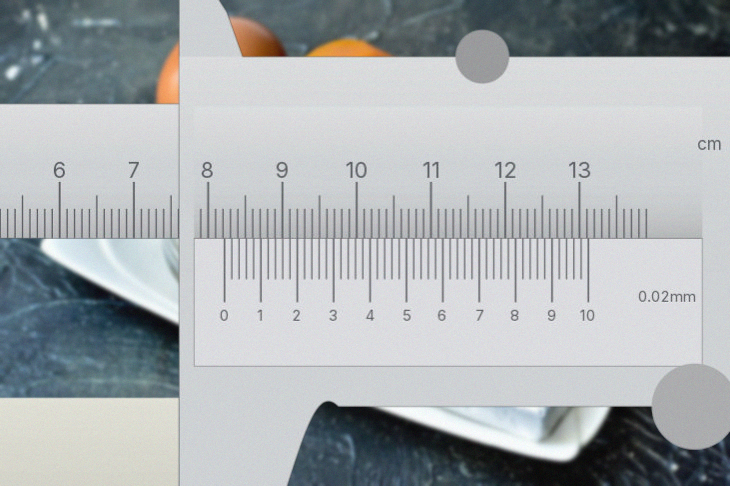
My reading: mm 82.2
